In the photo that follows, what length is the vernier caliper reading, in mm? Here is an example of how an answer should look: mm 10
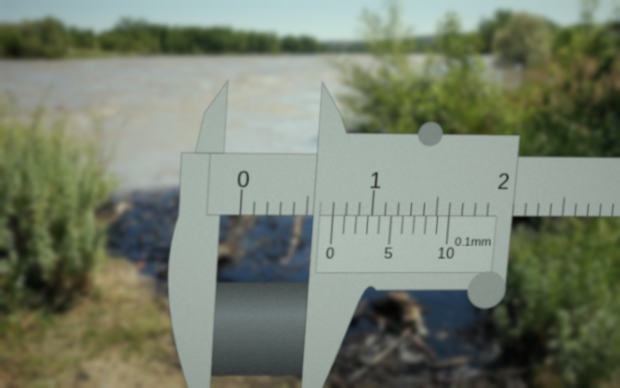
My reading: mm 7.0
